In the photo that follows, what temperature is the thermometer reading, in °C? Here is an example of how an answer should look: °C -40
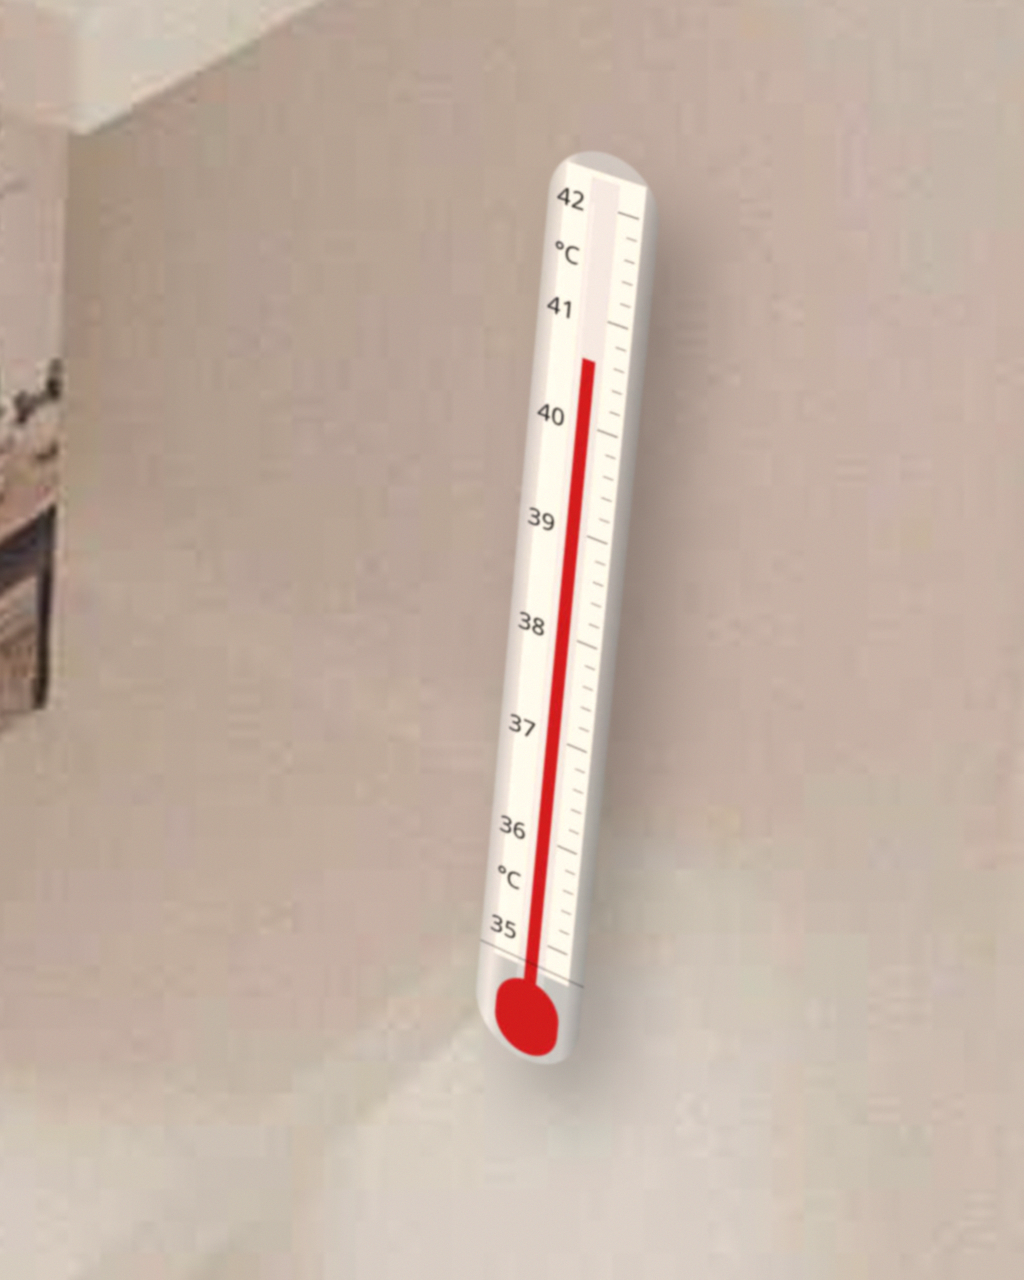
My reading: °C 40.6
